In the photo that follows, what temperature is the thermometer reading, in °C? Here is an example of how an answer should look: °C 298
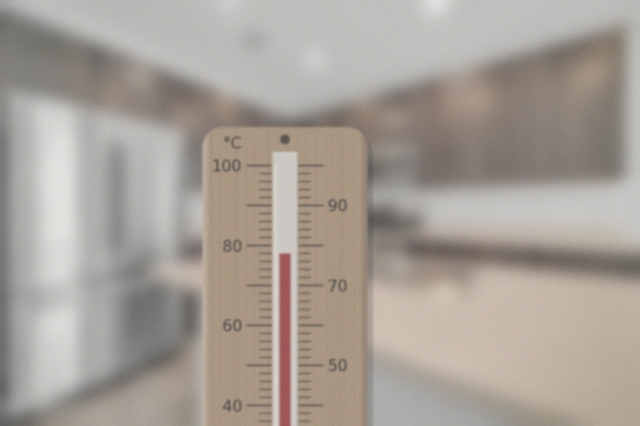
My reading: °C 78
